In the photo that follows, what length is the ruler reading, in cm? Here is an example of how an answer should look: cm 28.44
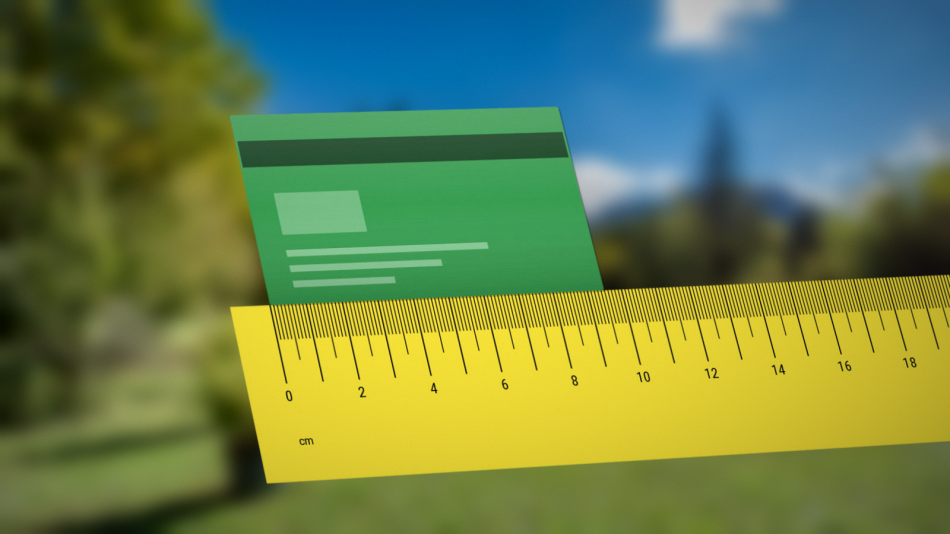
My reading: cm 9.5
